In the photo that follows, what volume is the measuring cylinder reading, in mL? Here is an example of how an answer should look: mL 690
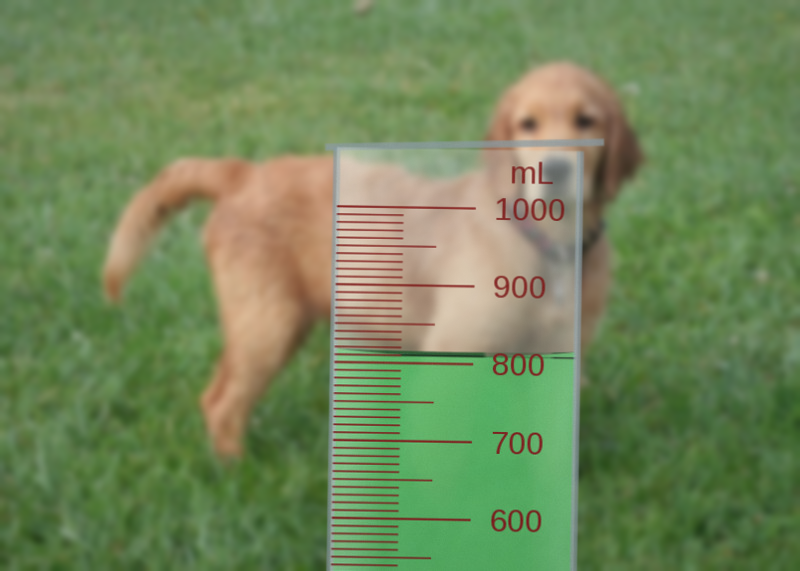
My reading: mL 810
